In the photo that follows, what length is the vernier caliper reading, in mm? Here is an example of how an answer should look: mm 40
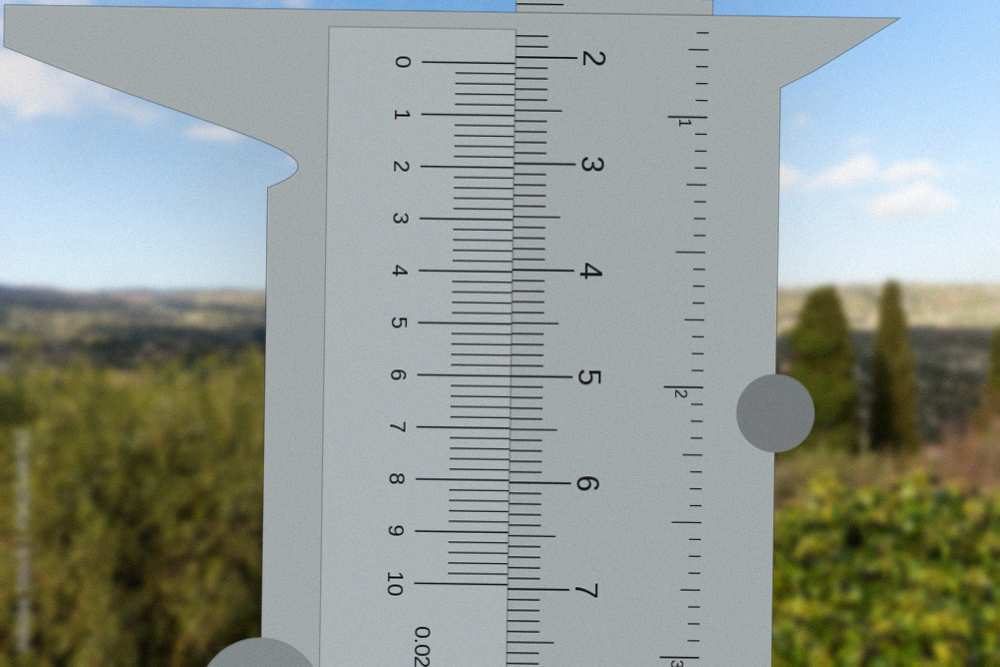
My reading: mm 20.6
